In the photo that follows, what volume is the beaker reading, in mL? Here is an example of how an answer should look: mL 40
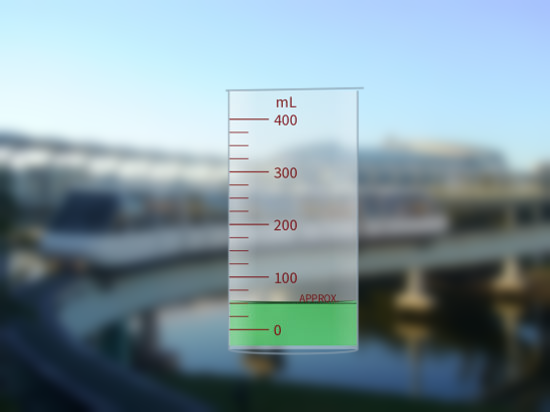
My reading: mL 50
